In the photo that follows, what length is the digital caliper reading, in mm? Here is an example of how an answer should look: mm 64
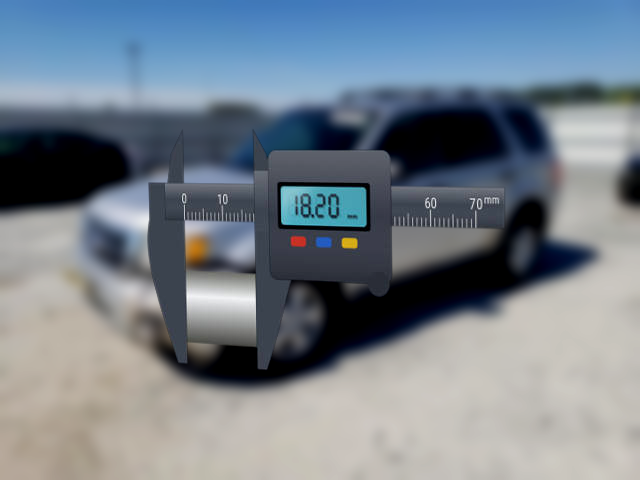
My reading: mm 18.20
